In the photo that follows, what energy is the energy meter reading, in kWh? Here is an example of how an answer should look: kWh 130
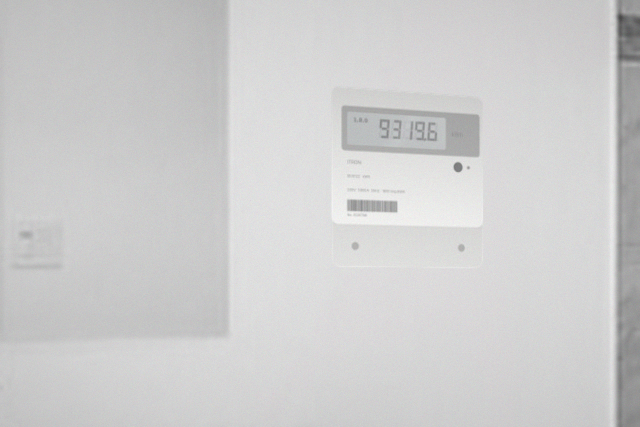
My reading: kWh 9319.6
